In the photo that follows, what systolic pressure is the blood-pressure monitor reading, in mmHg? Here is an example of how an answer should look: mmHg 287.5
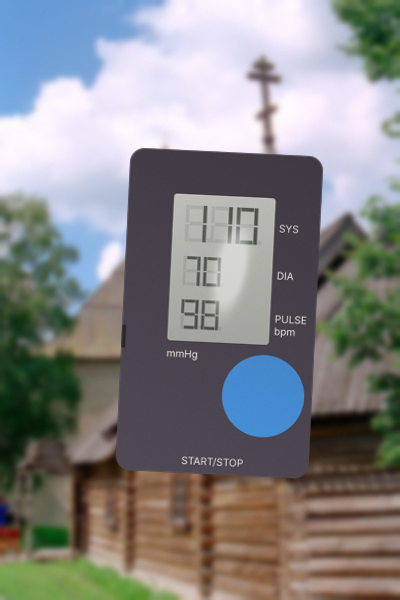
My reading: mmHg 110
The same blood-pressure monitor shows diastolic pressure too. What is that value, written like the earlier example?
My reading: mmHg 70
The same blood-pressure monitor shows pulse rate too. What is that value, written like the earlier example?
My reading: bpm 98
